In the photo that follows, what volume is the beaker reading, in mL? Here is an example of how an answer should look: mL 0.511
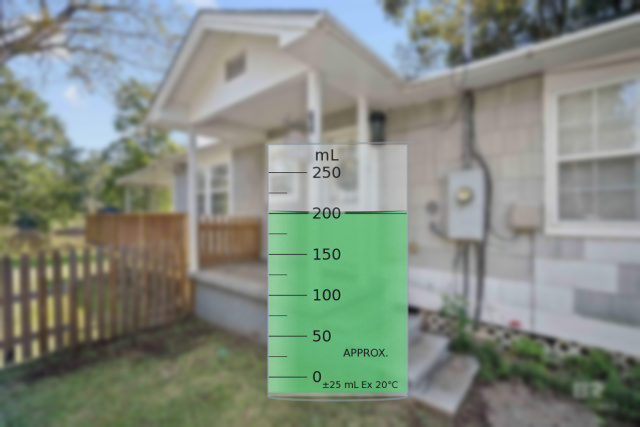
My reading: mL 200
